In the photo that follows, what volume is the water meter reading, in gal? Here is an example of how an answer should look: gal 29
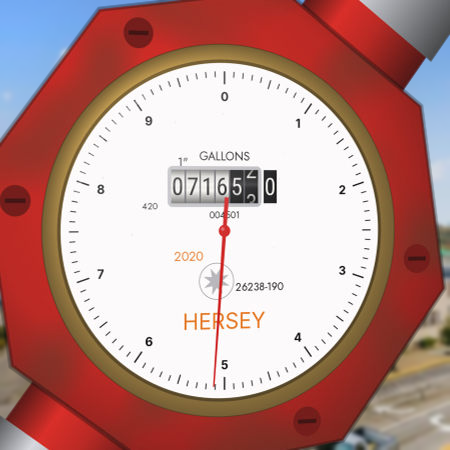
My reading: gal 716525.1
